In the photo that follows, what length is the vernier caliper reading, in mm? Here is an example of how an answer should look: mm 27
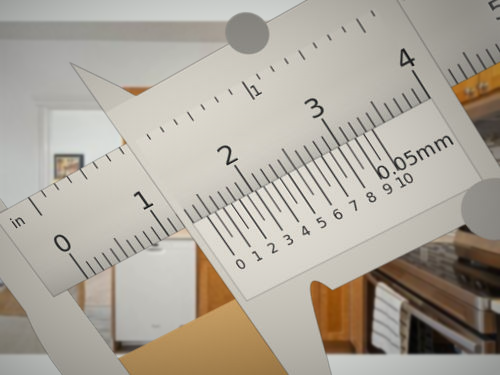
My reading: mm 14.6
